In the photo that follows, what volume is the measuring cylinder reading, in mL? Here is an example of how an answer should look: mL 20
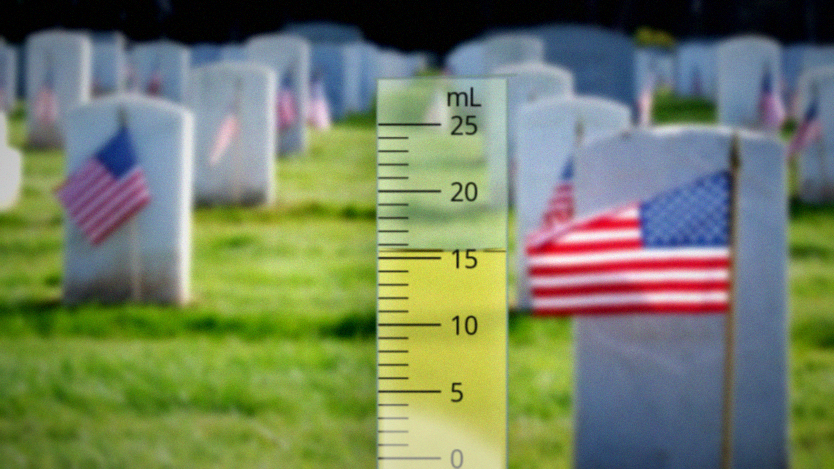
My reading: mL 15.5
